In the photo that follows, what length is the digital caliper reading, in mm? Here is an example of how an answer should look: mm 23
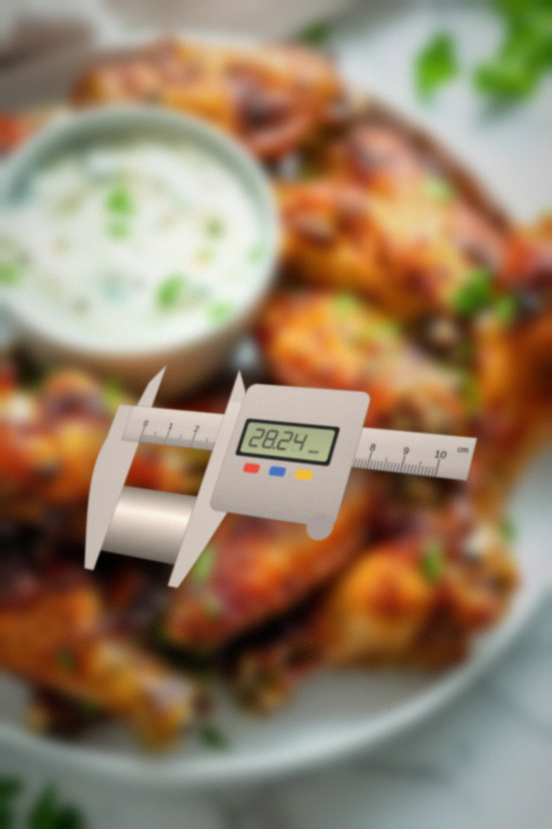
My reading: mm 28.24
